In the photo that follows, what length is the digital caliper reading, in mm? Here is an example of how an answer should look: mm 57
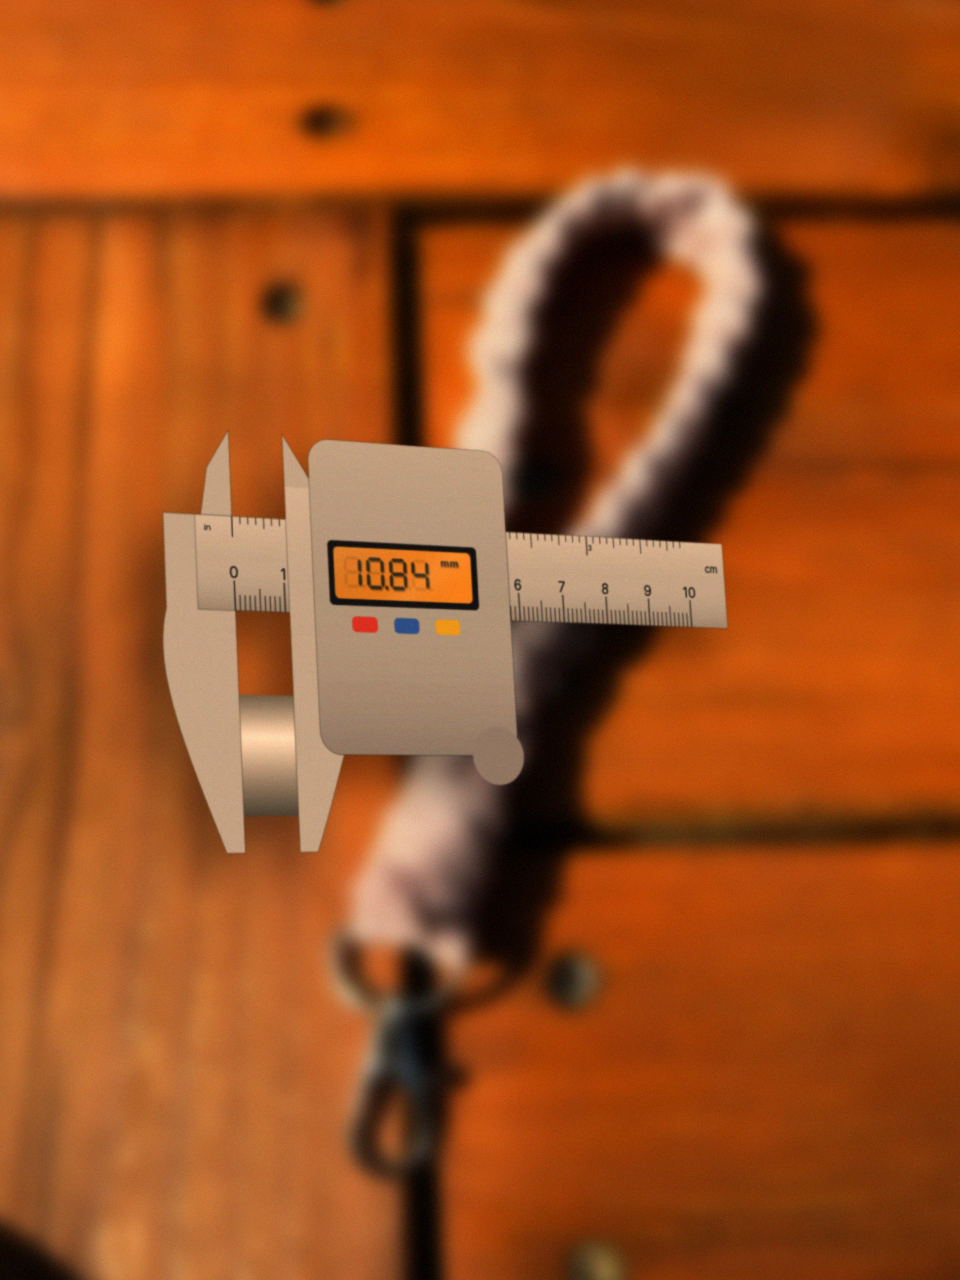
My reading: mm 10.84
